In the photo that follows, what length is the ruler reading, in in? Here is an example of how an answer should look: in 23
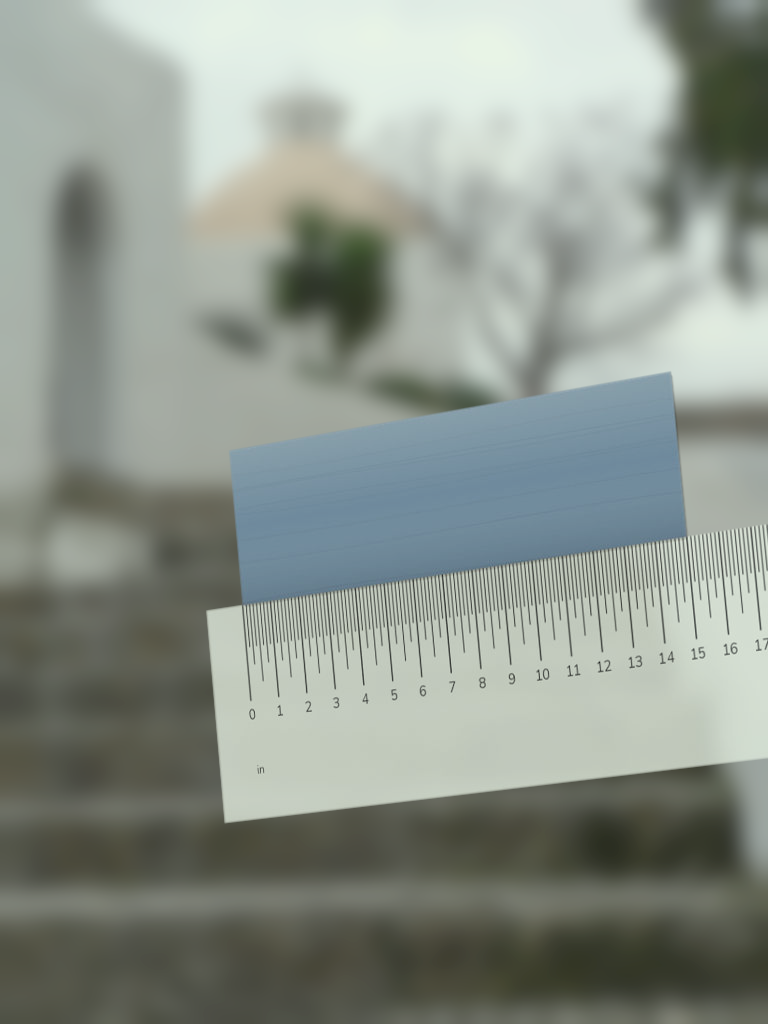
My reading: in 15
